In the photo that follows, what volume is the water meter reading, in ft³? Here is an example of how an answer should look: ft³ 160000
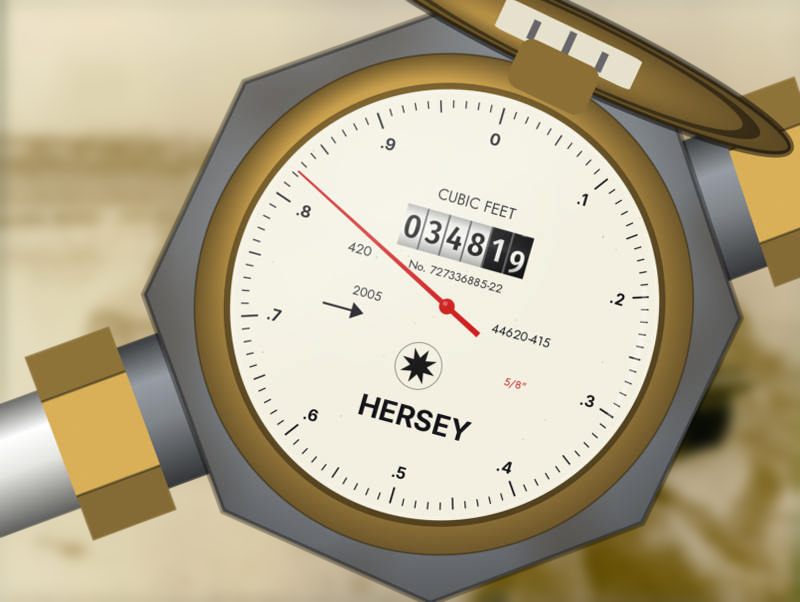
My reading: ft³ 34818.82
